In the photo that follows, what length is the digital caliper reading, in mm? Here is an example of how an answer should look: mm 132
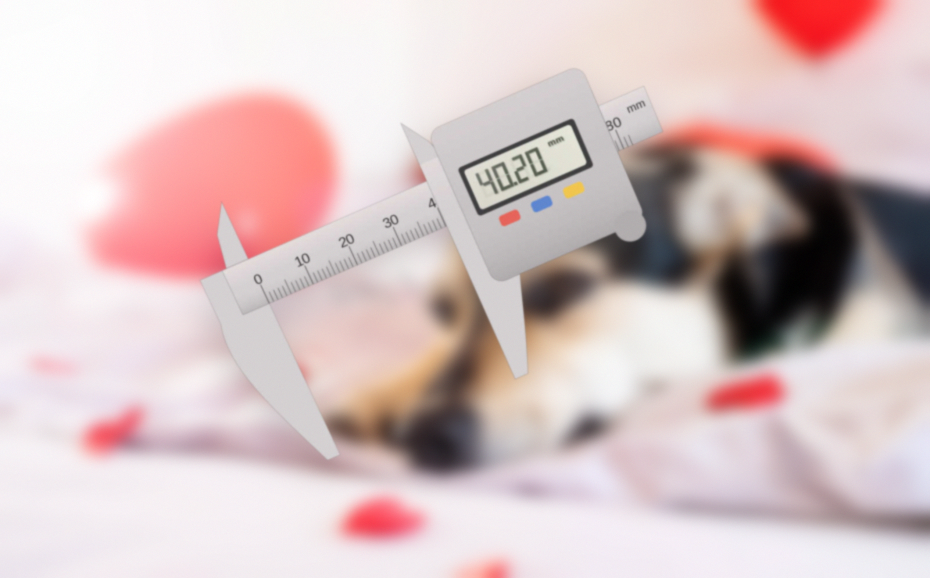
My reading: mm 40.20
